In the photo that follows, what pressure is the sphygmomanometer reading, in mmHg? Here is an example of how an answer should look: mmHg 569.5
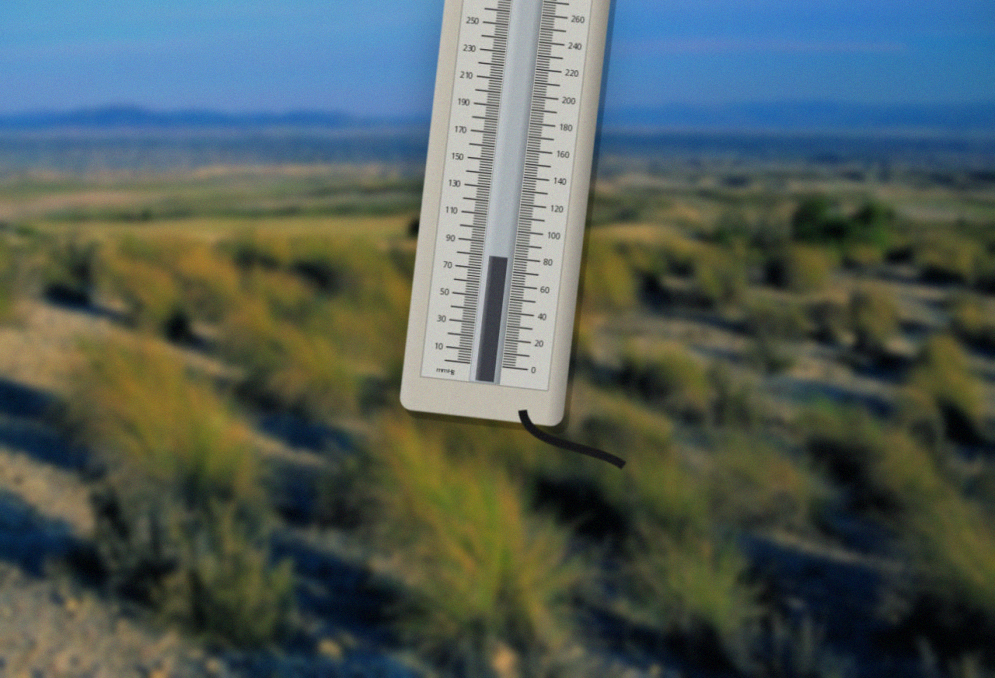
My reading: mmHg 80
